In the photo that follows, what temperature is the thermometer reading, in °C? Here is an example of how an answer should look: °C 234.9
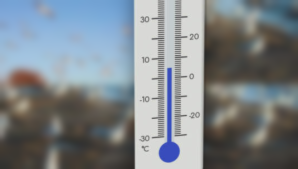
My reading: °C 5
